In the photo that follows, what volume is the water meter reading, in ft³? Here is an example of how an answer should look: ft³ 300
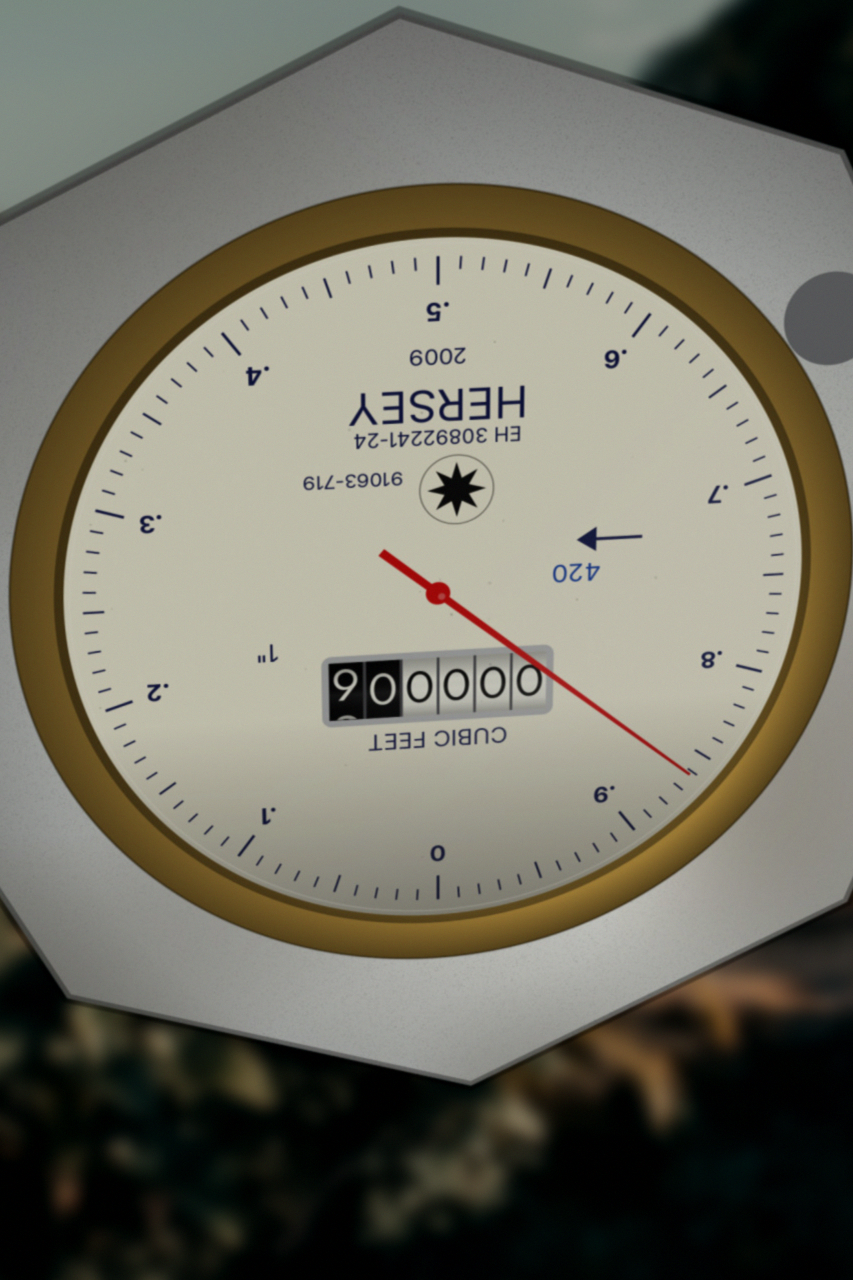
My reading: ft³ 5.86
